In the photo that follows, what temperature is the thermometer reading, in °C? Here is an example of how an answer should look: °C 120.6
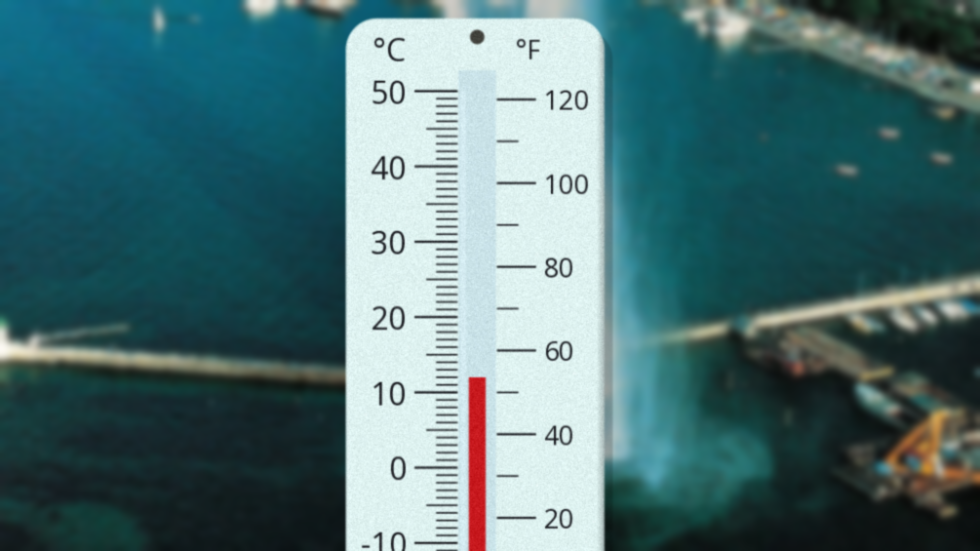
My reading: °C 12
